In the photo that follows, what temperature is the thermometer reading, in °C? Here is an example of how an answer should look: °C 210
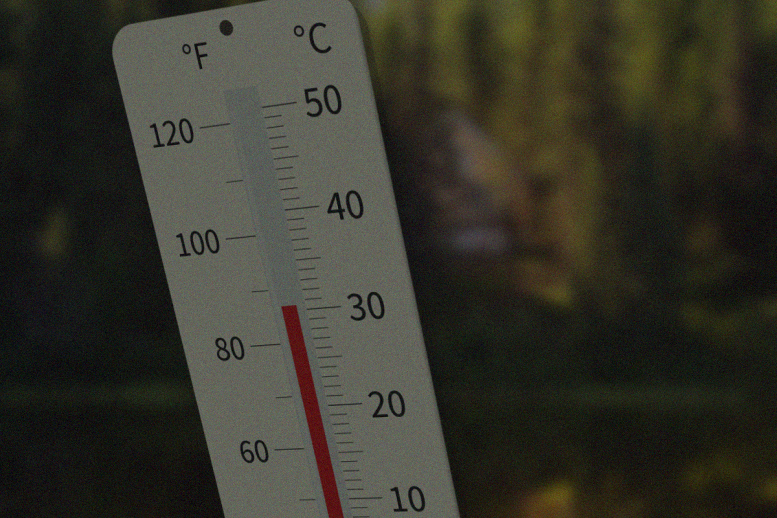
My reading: °C 30.5
